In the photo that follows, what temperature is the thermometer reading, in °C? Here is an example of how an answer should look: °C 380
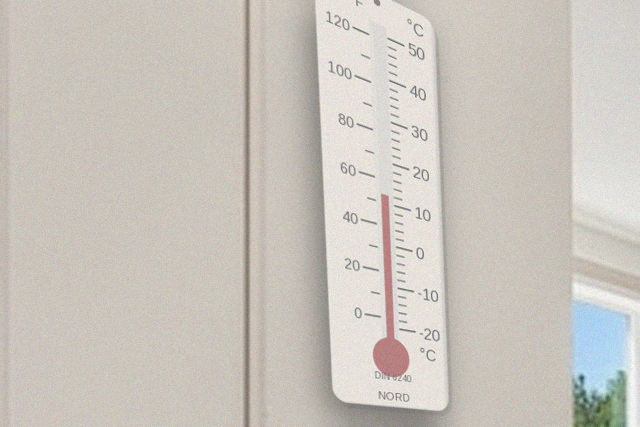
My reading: °C 12
